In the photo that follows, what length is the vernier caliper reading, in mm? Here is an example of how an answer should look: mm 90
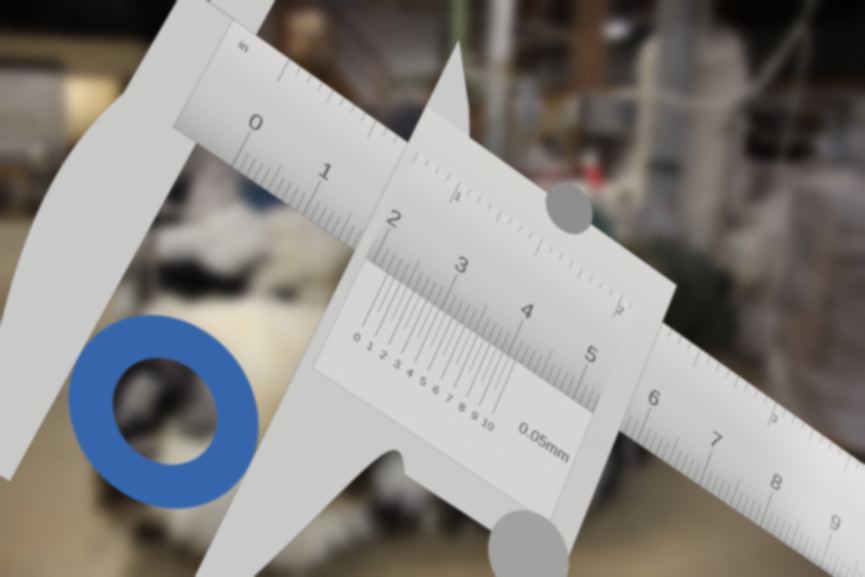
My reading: mm 22.2
